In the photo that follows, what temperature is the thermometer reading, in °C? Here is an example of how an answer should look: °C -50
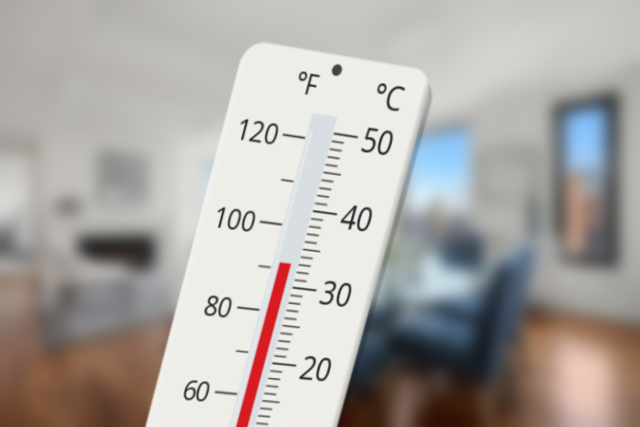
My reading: °C 33
